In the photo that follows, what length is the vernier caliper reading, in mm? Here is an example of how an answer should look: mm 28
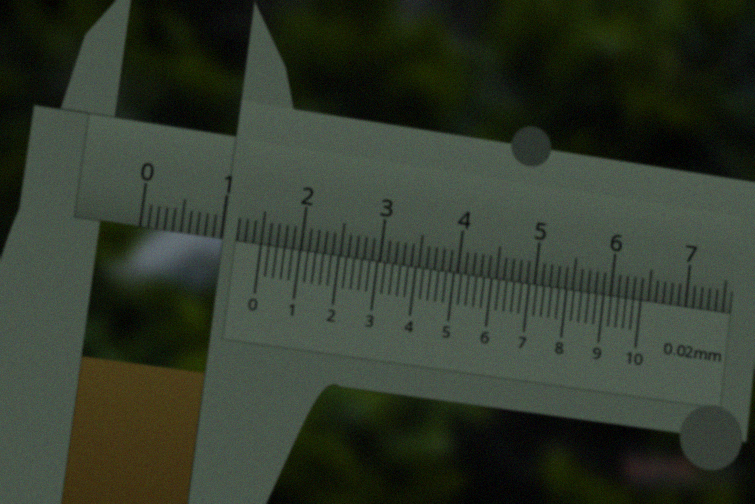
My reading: mm 15.0
